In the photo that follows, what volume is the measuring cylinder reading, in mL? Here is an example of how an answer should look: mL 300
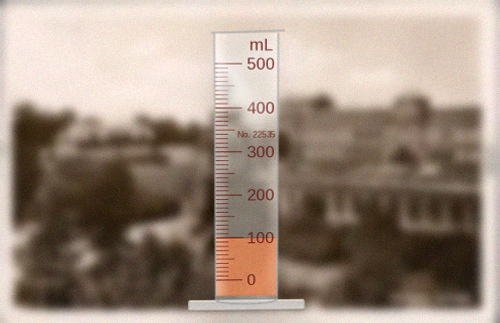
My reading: mL 100
